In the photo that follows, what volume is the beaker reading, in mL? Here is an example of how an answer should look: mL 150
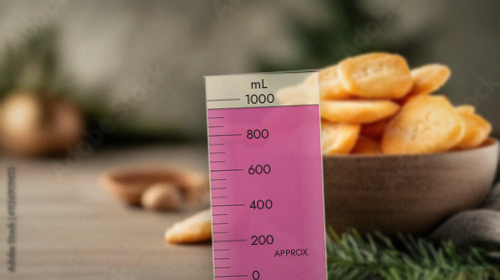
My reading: mL 950
